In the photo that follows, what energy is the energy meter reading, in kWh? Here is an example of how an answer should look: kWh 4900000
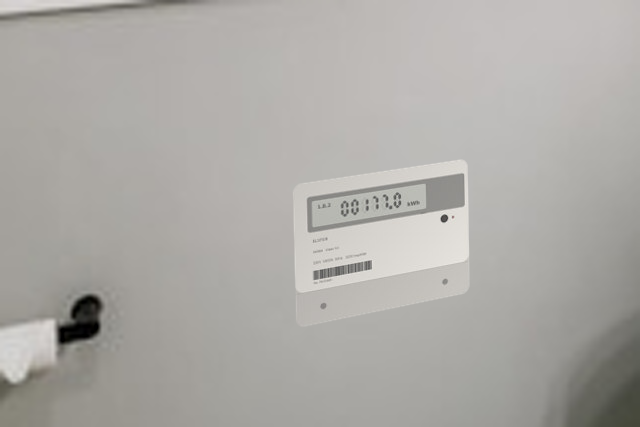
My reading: kWh 177.0
